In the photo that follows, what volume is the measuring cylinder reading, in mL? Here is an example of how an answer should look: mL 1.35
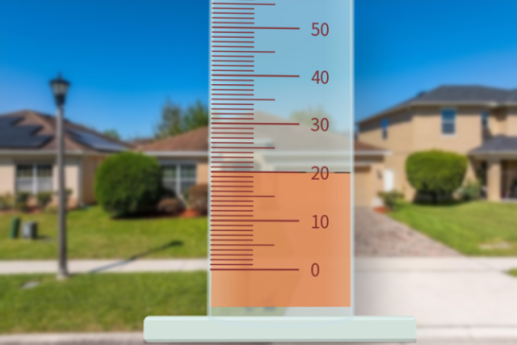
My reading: mL 20
